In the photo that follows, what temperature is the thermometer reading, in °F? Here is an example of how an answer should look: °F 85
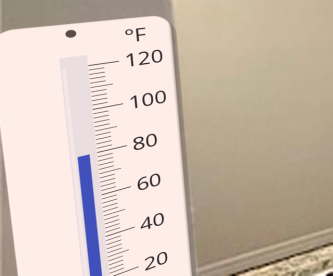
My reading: °F 80
